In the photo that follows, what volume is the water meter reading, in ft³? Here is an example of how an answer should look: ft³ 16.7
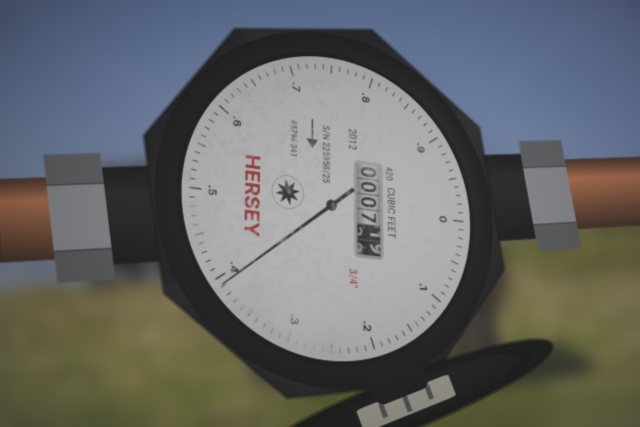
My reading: ft³ 719.39
